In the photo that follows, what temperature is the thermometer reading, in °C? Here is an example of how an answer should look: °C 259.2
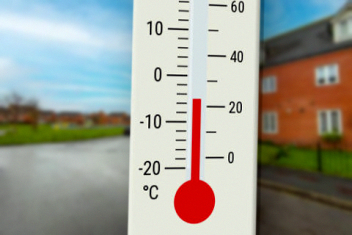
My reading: °C -5
